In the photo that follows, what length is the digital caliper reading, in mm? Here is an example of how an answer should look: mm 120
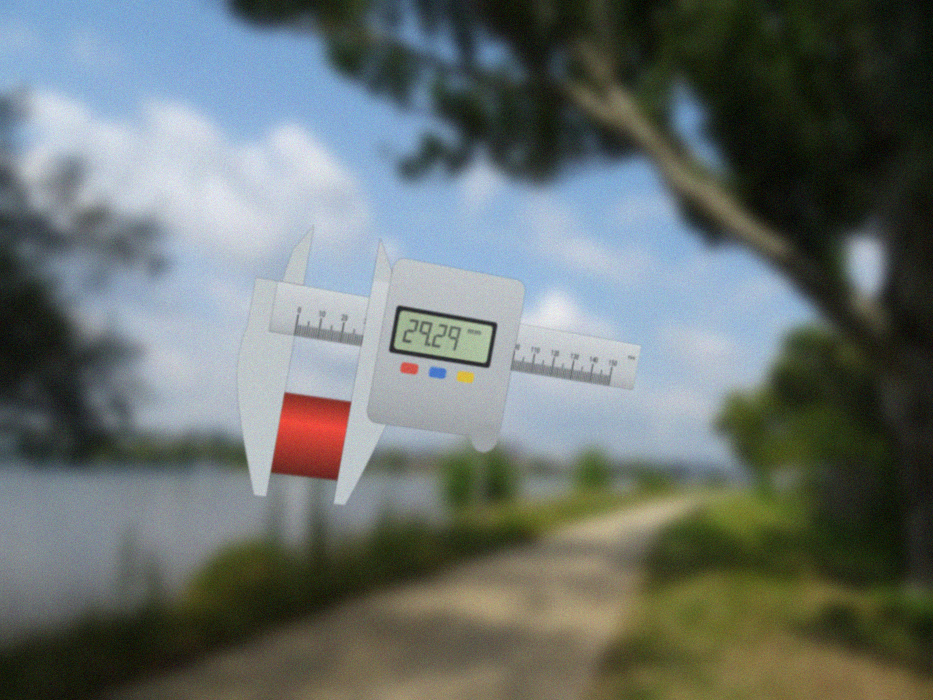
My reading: mm 29.29
